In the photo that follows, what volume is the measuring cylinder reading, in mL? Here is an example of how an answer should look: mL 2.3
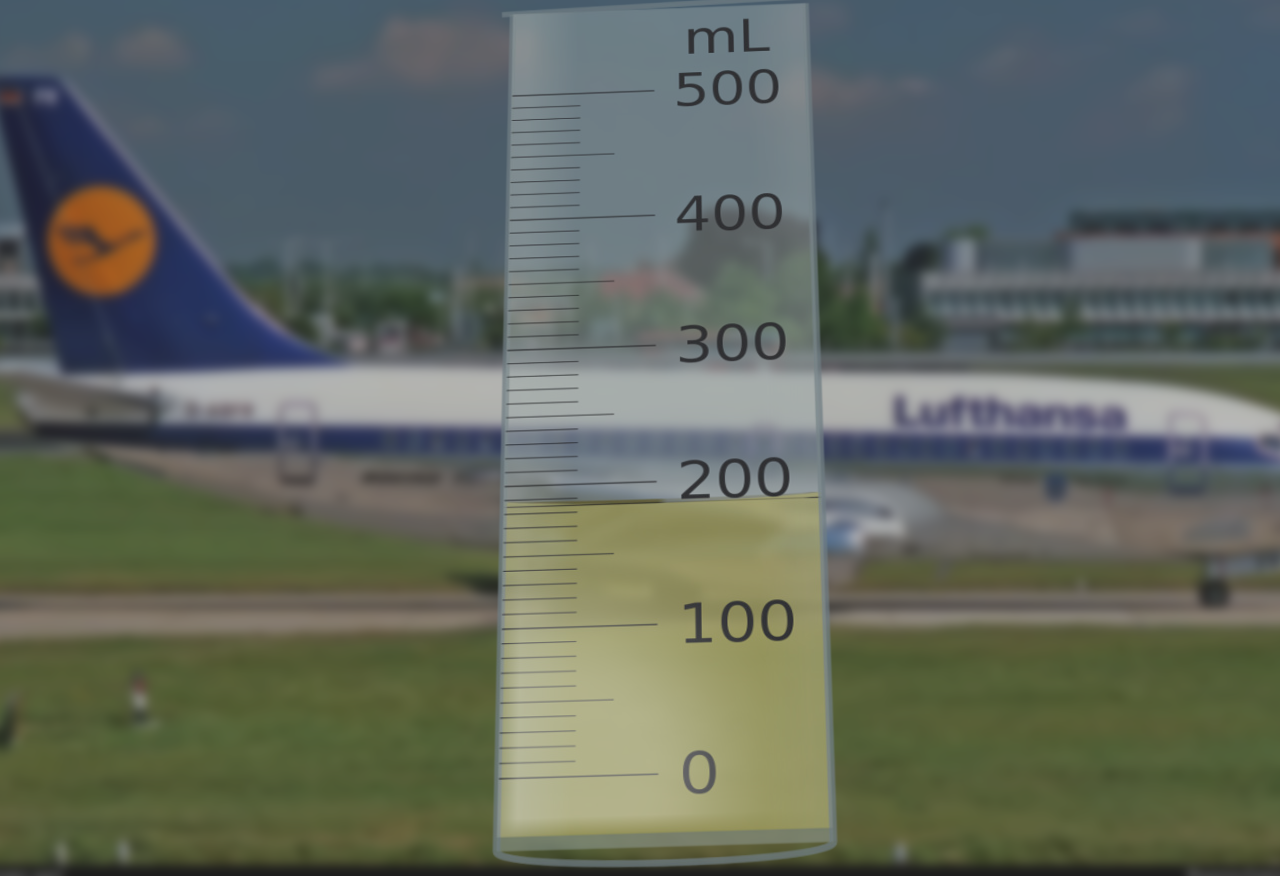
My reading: mL 185
